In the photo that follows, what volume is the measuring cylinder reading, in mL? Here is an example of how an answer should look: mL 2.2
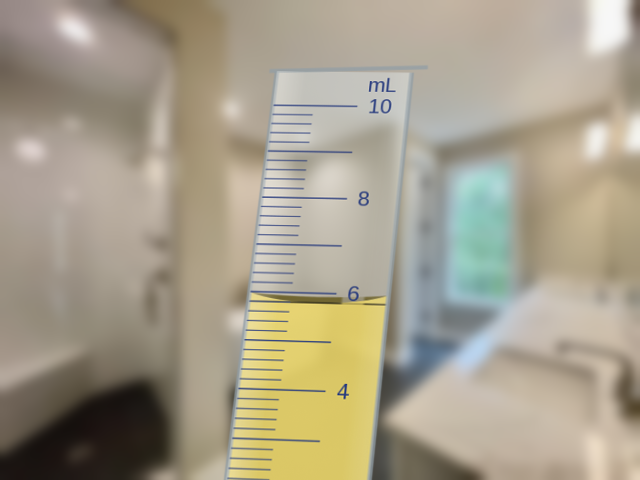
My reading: mL 5.8
